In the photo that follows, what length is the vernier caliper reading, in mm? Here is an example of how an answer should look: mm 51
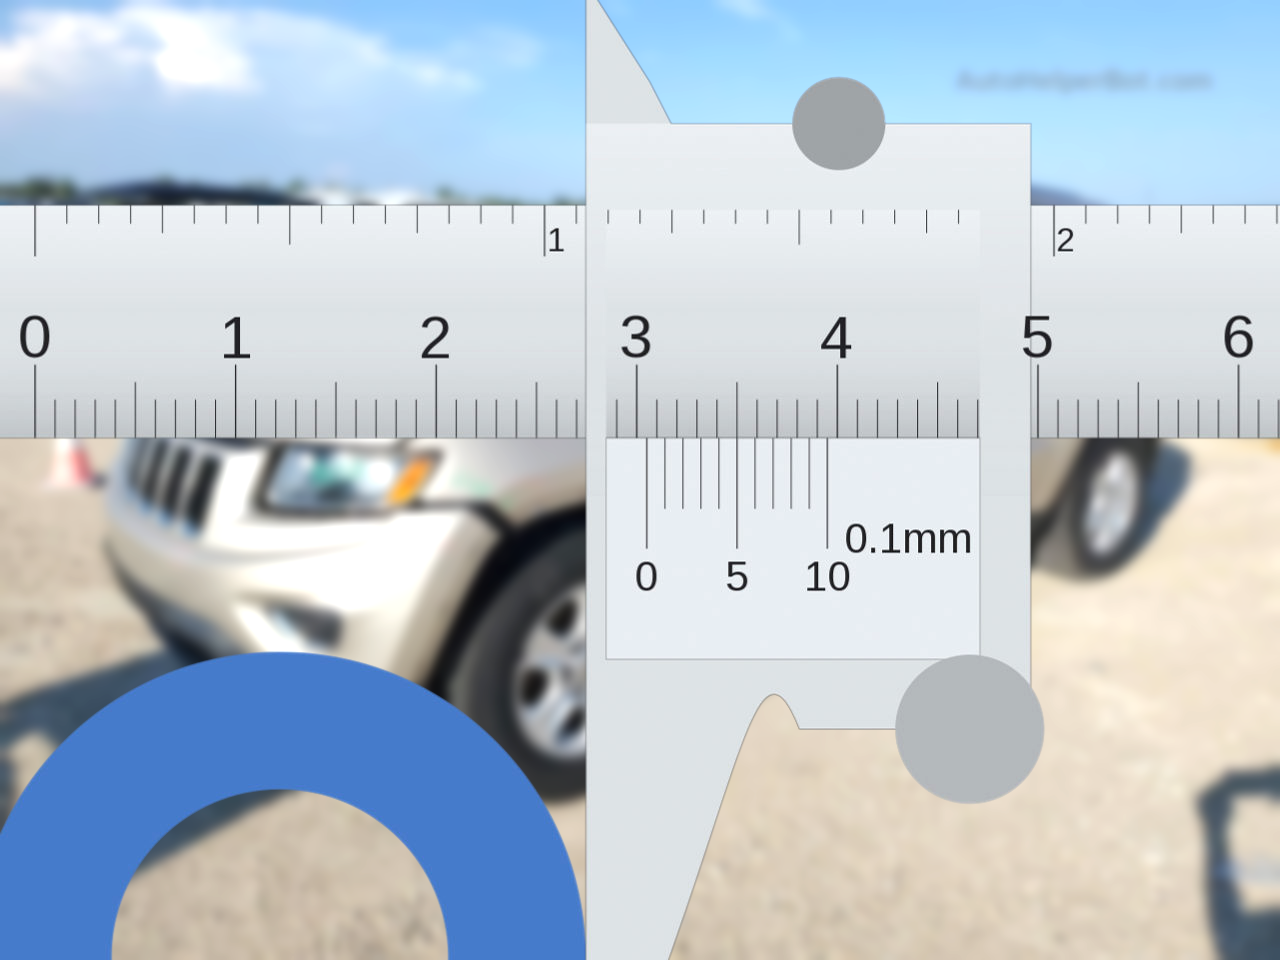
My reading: mm 30.5
